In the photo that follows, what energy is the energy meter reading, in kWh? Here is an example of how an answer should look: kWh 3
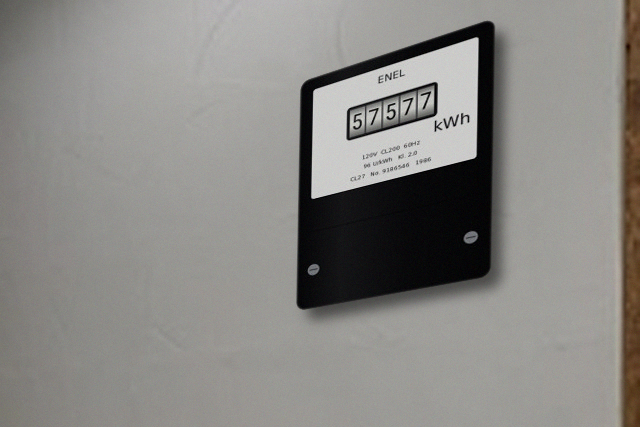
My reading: kWh 57577
